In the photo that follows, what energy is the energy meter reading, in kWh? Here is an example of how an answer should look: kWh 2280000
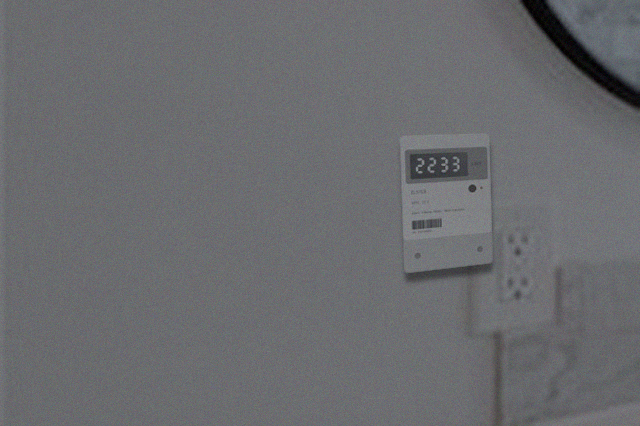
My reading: kWh 2233
